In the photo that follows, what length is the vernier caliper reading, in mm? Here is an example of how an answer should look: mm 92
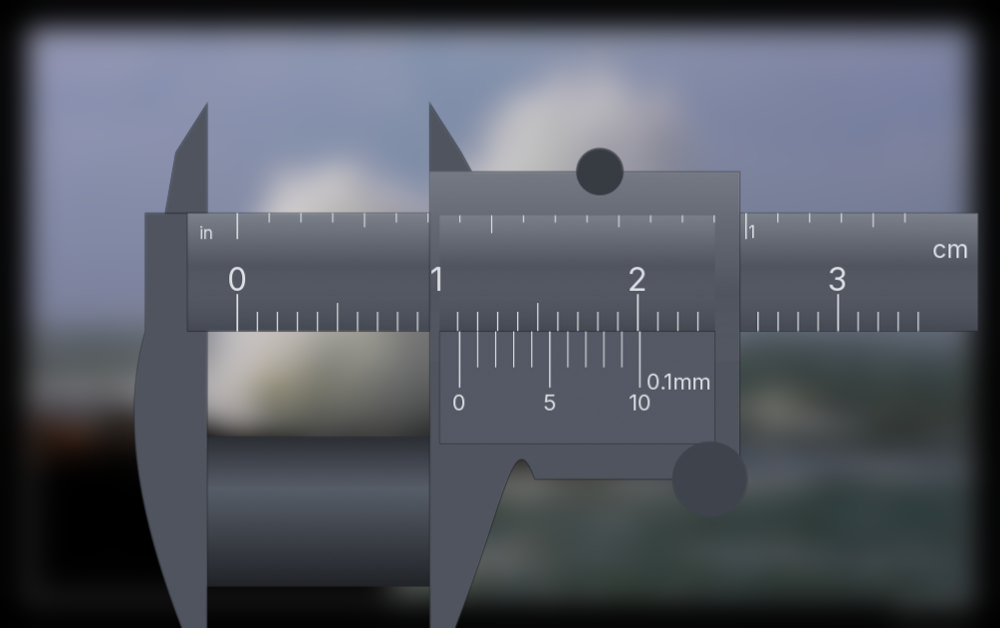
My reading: mm 11.1
